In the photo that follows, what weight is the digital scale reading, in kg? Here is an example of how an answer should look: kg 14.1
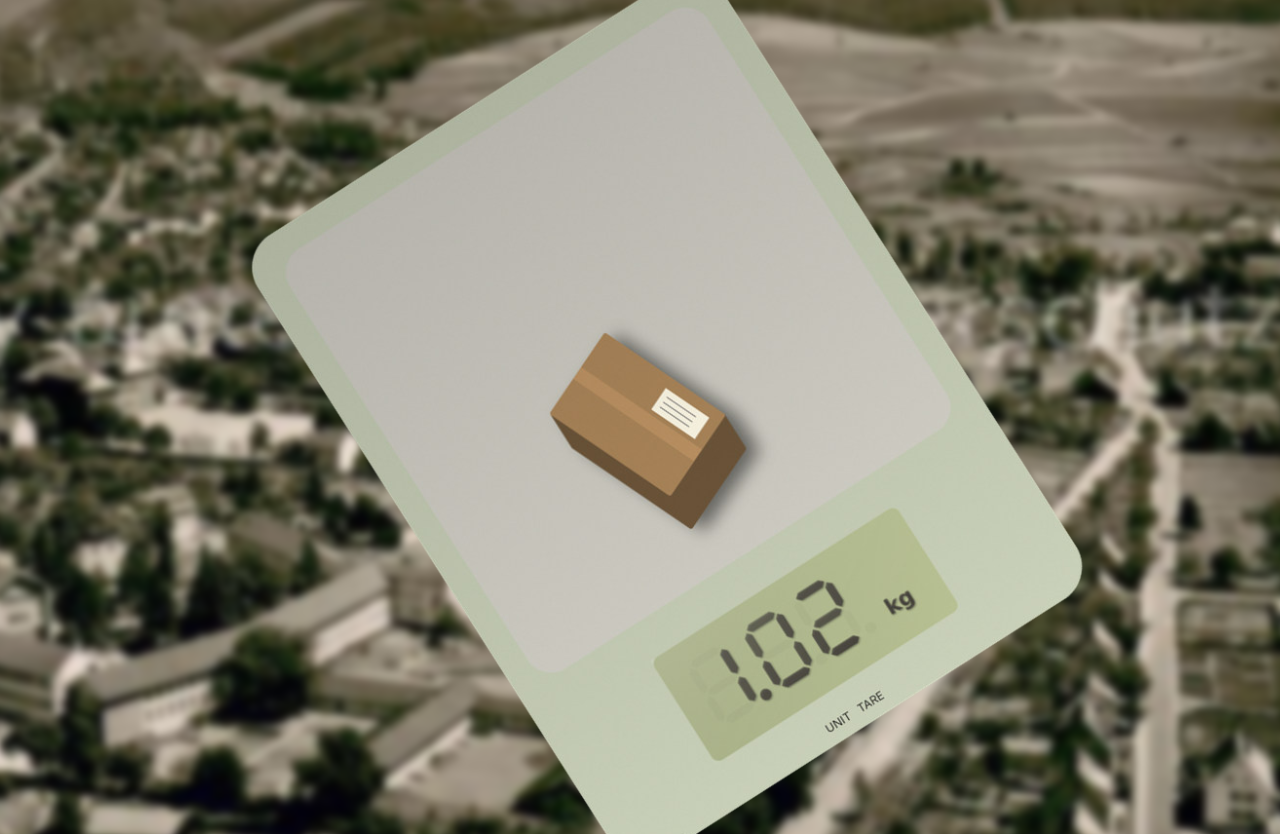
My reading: kg 1.02
